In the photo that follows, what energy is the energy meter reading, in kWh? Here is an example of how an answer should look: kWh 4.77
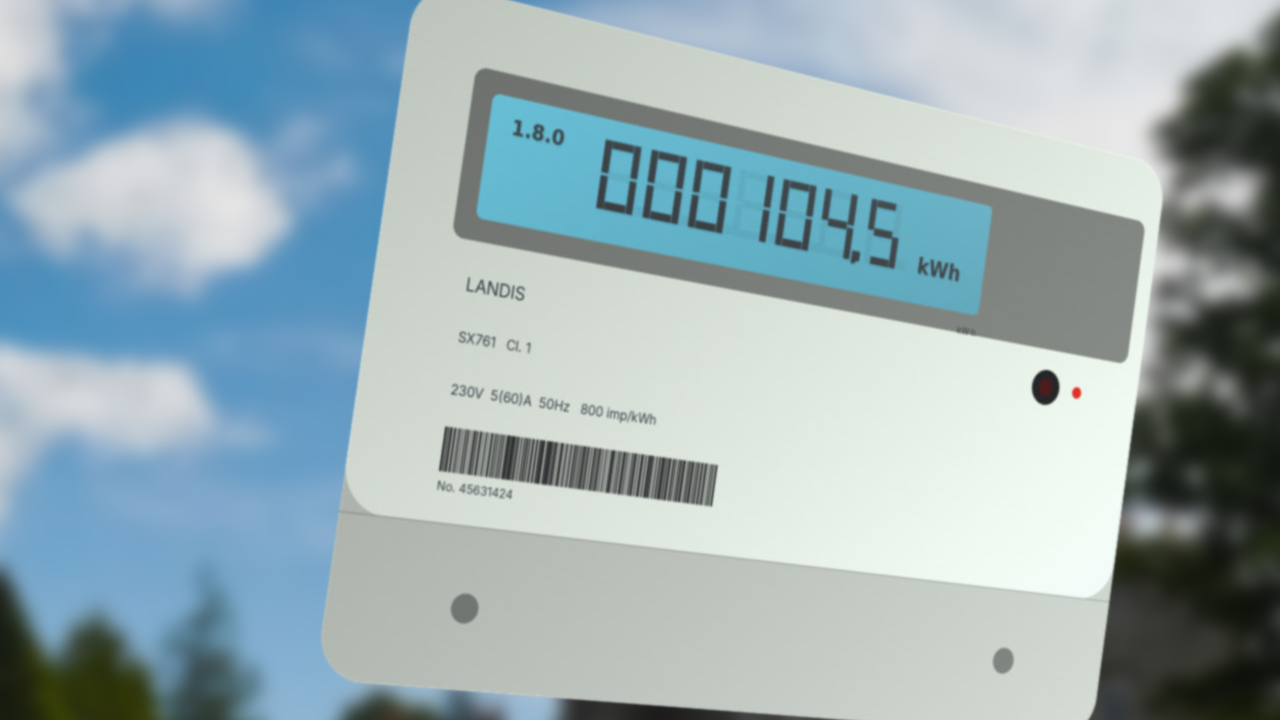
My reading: kWh 104.5
